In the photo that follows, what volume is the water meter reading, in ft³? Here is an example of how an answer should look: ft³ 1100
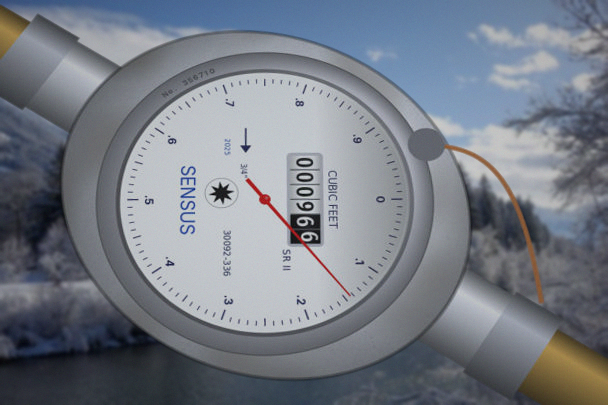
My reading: ft³ 966.14
